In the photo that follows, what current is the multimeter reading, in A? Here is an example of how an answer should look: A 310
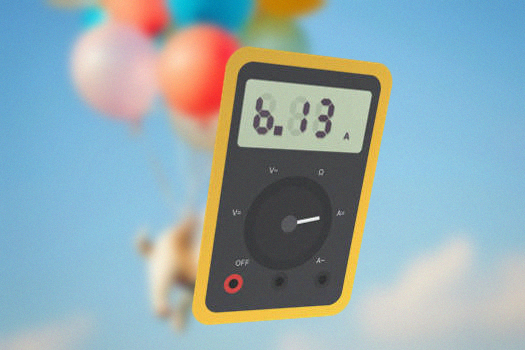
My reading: A 6.13
